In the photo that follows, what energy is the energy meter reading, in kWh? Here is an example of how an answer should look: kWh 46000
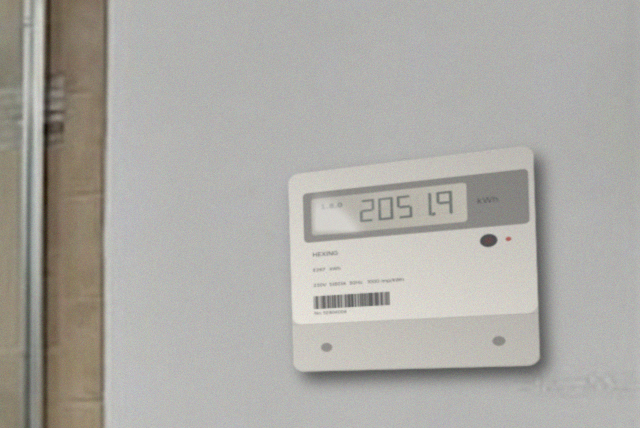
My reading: kWh 2051.9
